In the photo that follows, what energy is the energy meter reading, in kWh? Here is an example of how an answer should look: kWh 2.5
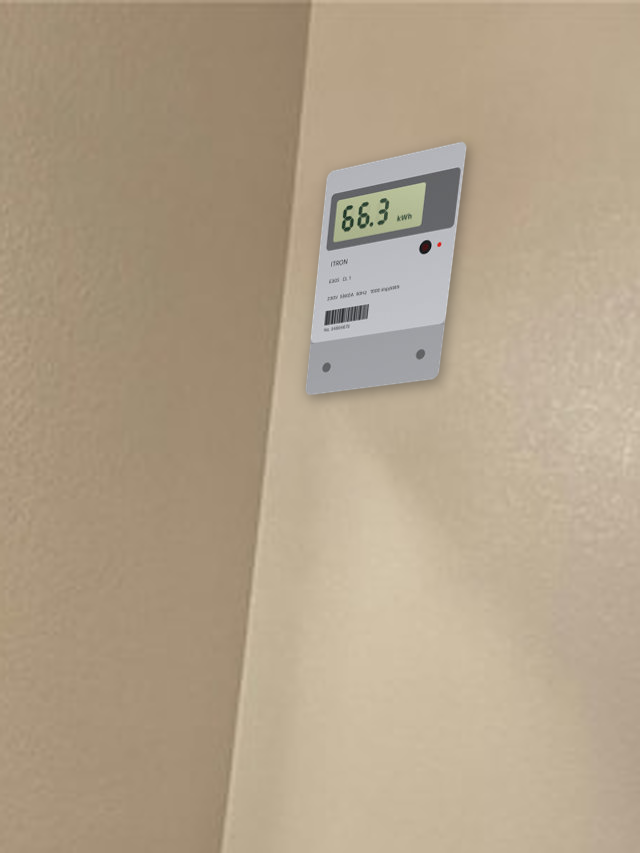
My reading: kWh 66.3
